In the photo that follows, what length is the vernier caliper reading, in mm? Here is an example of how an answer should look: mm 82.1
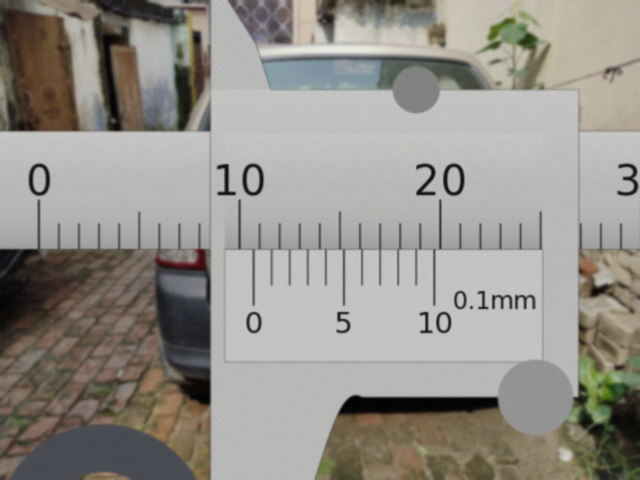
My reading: mm 10.7
